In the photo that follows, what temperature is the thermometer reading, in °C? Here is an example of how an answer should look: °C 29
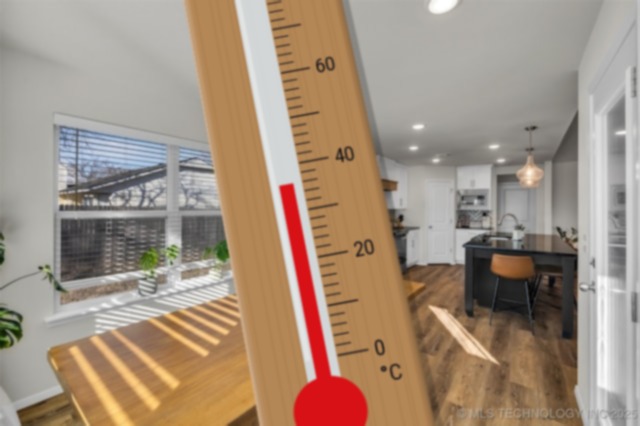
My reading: °C 36
